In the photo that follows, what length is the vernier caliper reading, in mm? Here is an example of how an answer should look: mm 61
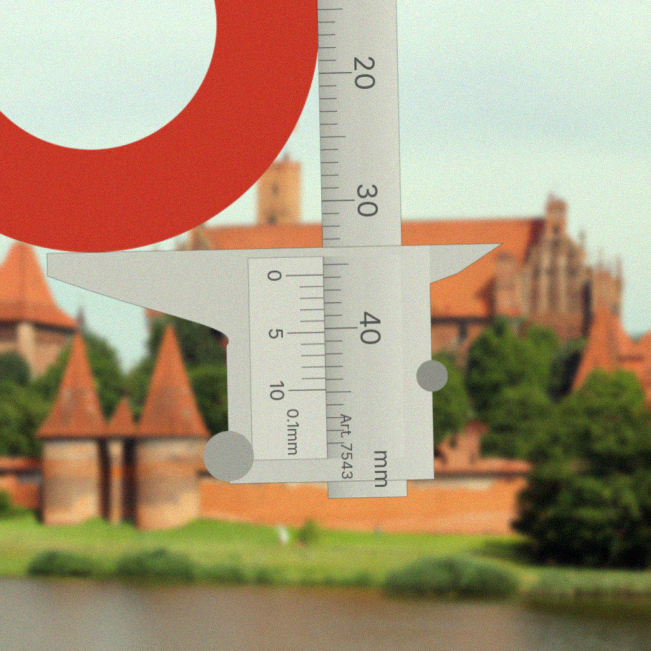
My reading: mm 35.8
